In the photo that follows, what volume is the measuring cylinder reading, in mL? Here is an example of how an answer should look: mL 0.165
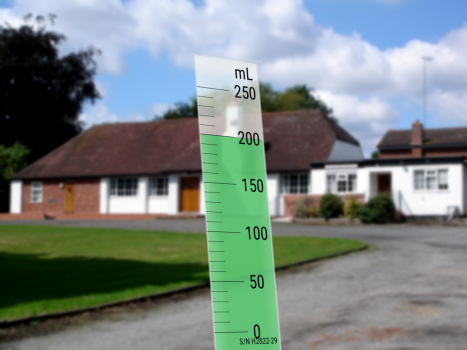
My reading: mL 200
